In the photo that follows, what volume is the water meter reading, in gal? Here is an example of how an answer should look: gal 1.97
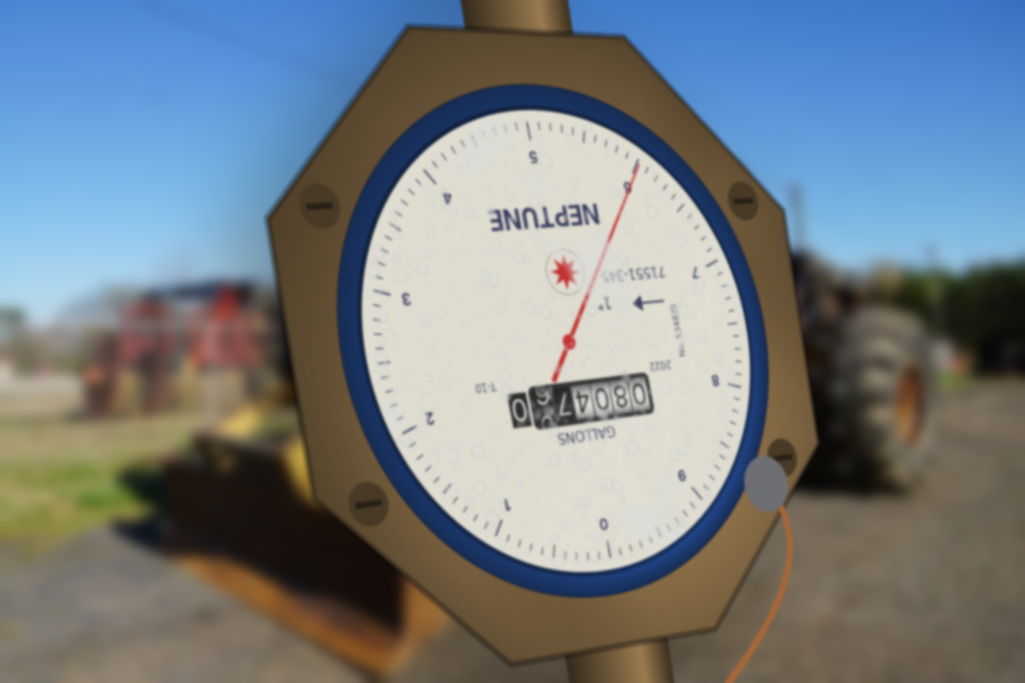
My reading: gal 804756.0
